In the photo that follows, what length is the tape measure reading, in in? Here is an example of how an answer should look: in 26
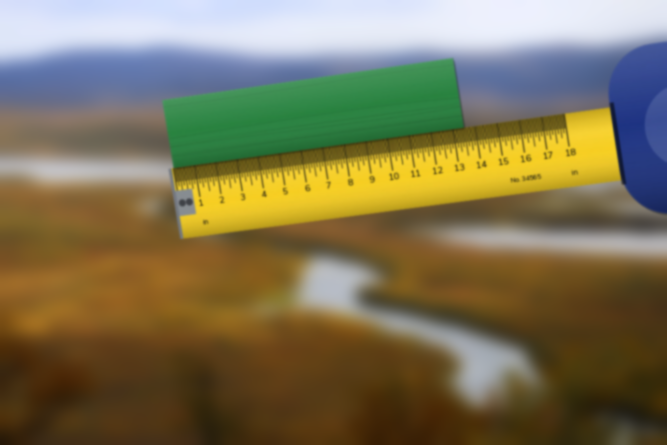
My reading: in 13.5
